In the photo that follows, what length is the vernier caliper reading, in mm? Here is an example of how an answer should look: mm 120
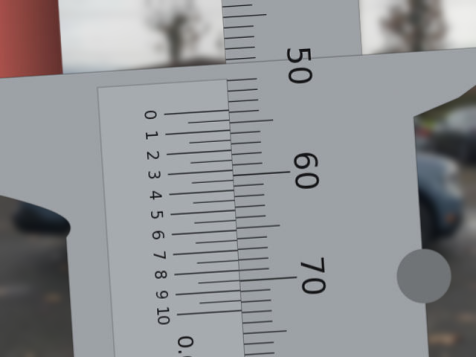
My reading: mm 53.8
